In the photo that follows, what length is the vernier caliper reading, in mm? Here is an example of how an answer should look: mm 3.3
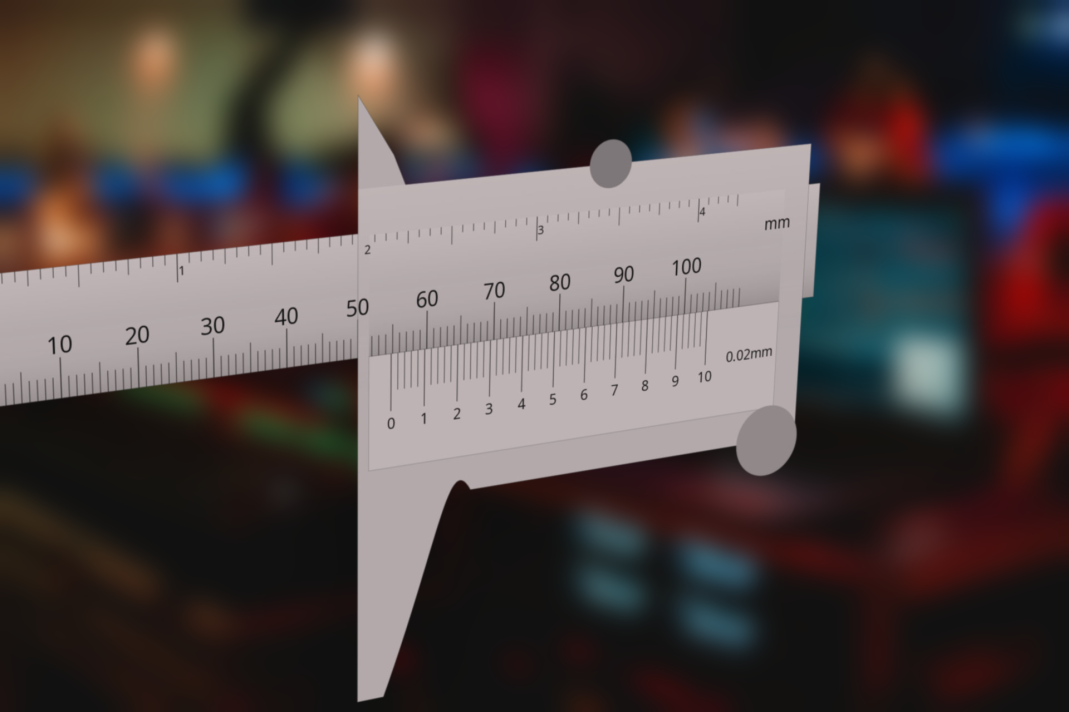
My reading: mm 54.8
